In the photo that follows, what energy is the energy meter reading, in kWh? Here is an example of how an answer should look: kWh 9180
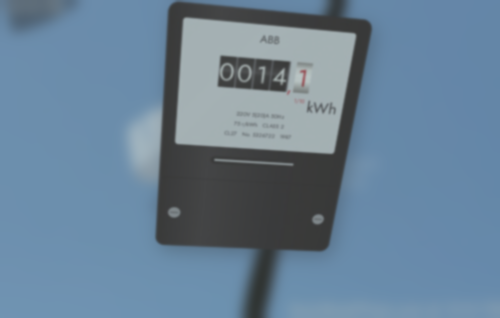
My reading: kWh 14.1
